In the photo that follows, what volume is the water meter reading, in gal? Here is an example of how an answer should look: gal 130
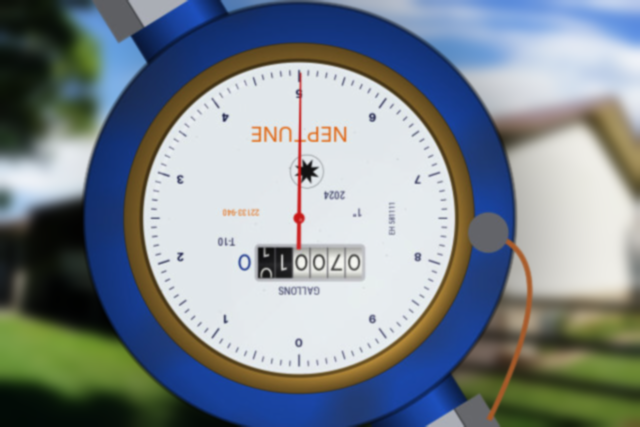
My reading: gal 700105.0
